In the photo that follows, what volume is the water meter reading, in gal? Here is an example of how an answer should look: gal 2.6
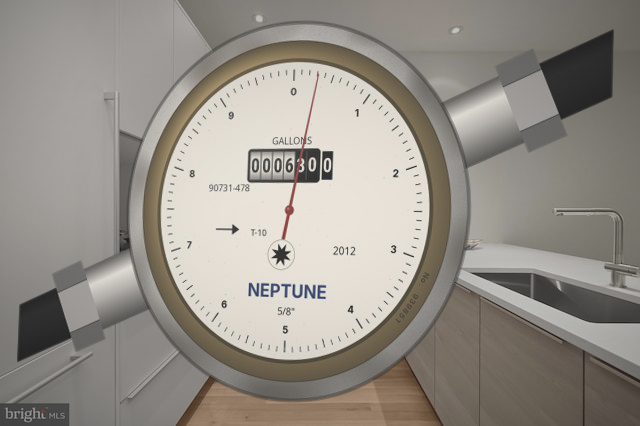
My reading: gal 6300.3
